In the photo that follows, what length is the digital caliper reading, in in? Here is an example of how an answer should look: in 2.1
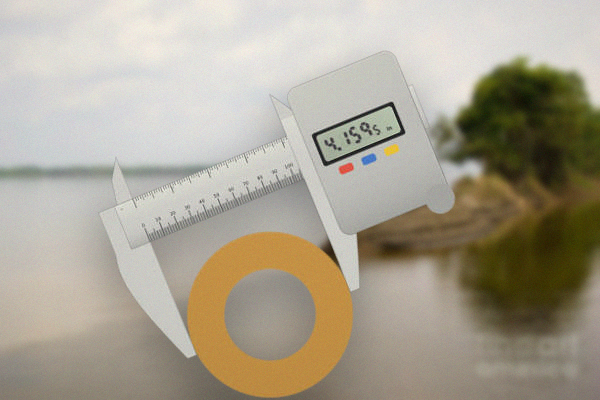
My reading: in 4.1595
